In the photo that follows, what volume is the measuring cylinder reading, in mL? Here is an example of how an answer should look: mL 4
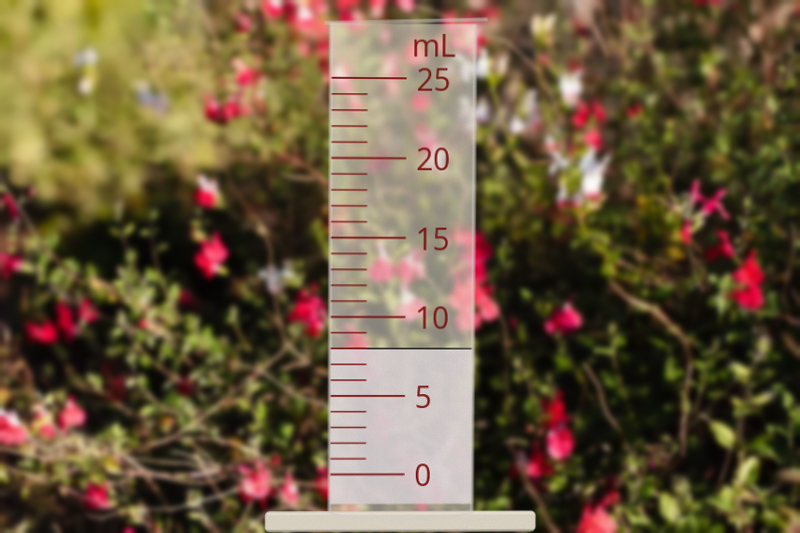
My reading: mL 8
